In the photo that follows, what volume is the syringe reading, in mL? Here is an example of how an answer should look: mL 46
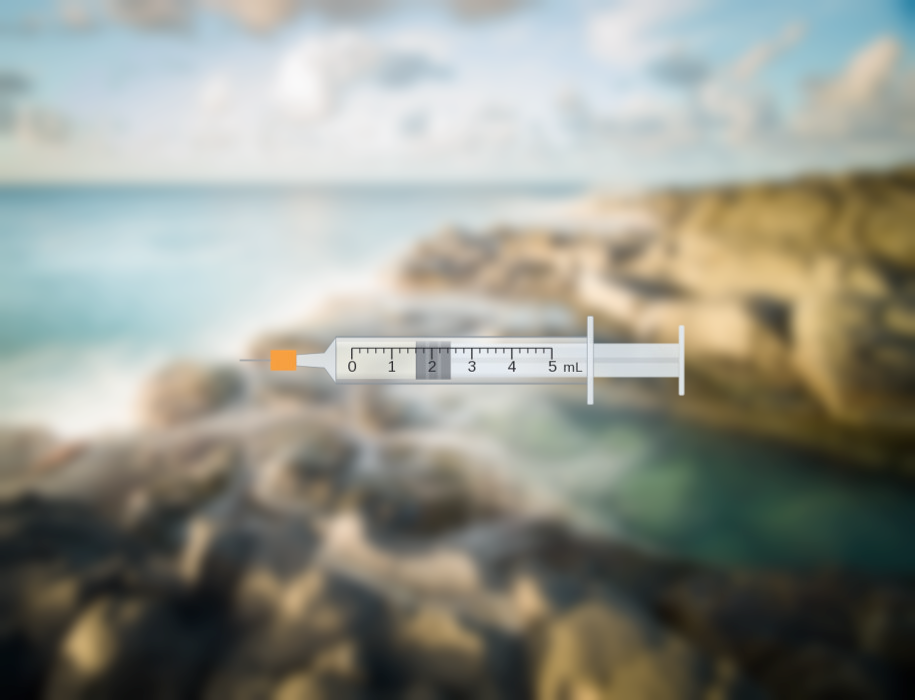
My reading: mL 1.6
